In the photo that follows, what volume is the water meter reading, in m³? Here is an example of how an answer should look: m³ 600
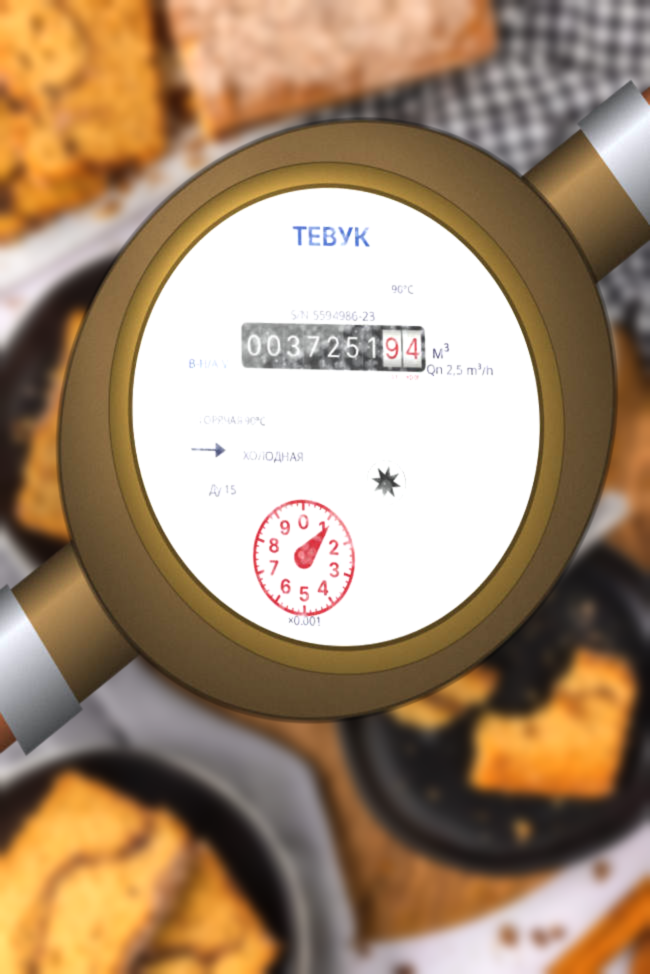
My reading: m³ 37251.941
